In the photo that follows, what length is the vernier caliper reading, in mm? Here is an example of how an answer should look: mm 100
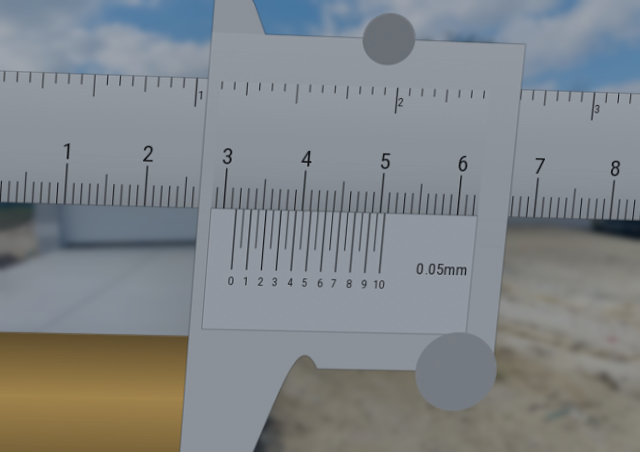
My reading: mm 31.6
